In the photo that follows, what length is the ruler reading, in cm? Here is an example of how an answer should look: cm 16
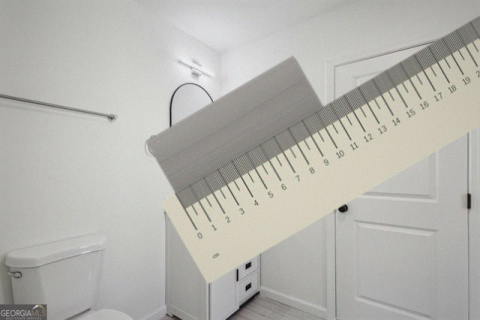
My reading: cm 10.5
